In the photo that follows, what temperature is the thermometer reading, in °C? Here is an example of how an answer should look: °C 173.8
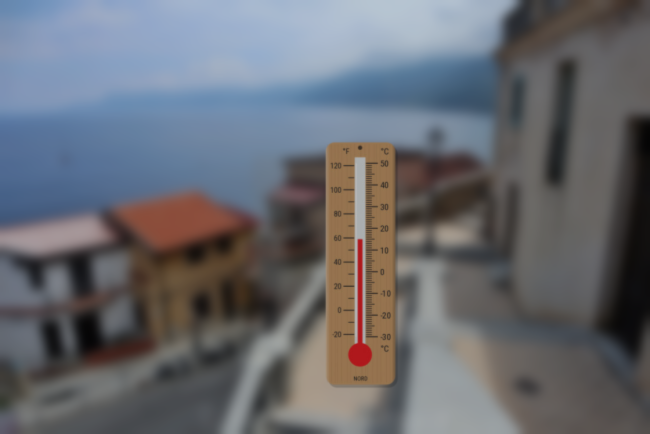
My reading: °C 15
